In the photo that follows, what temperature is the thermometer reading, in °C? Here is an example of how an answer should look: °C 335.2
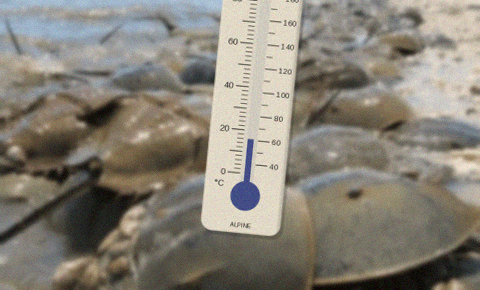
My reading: °C 16
